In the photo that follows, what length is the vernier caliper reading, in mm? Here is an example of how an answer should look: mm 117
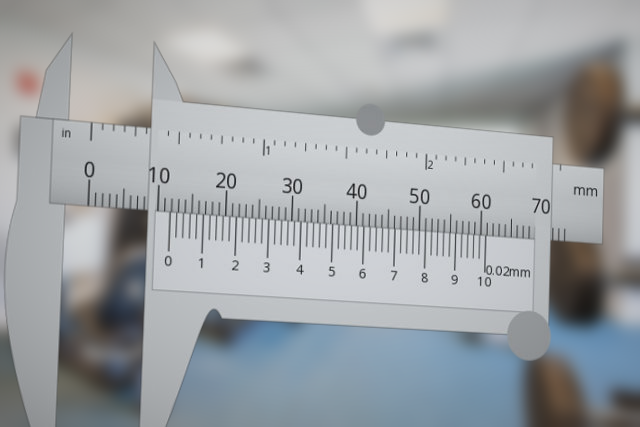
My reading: mm 11.8
